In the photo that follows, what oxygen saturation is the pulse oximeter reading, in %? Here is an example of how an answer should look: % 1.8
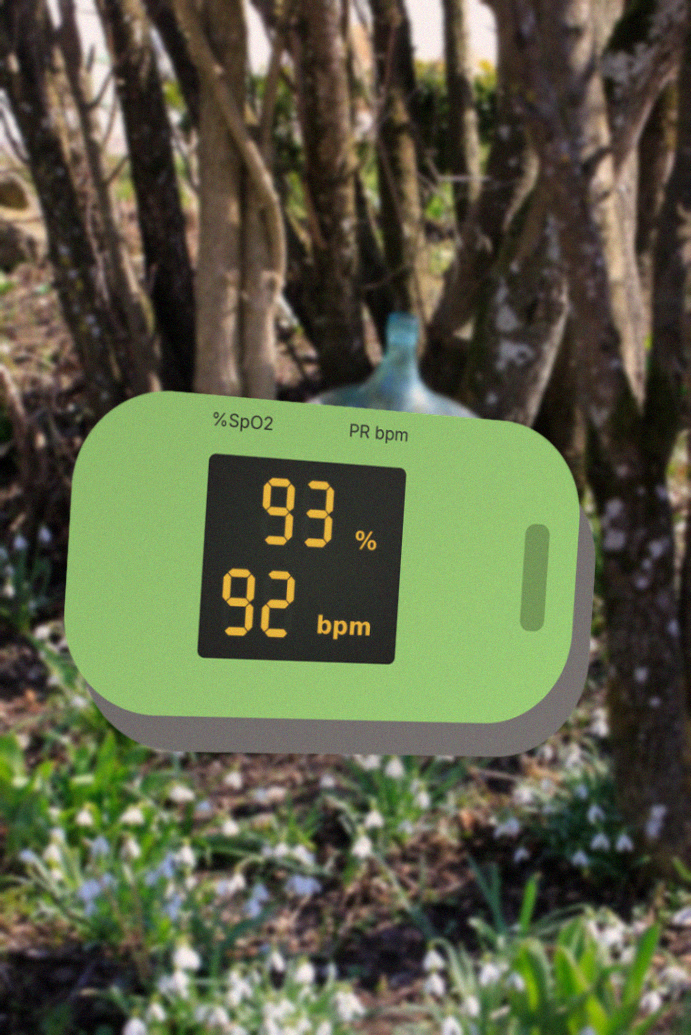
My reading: % 93
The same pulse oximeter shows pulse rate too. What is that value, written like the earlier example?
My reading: bpm 92
